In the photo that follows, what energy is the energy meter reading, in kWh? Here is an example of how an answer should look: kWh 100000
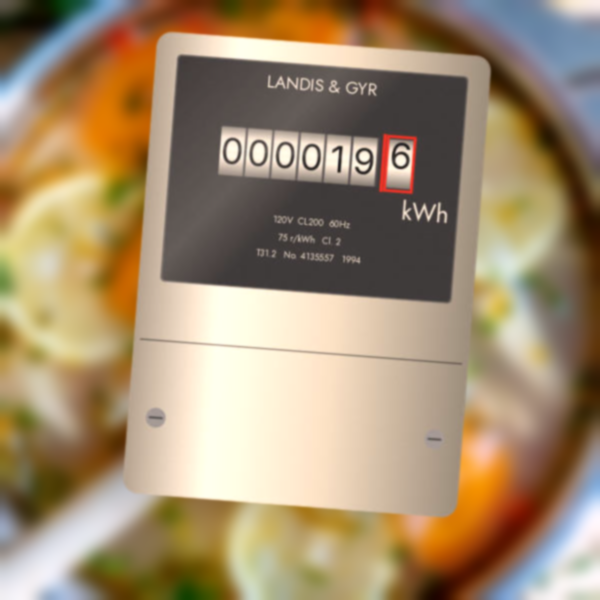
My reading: kWh 19.6
